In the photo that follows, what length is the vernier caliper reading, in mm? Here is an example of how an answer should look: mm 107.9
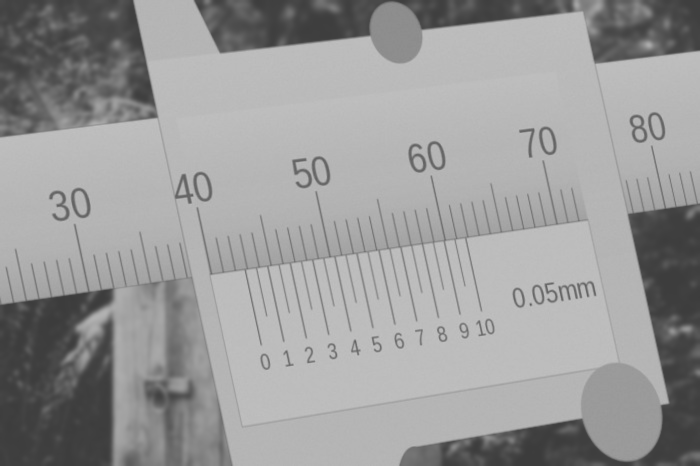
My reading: mm 42.8
